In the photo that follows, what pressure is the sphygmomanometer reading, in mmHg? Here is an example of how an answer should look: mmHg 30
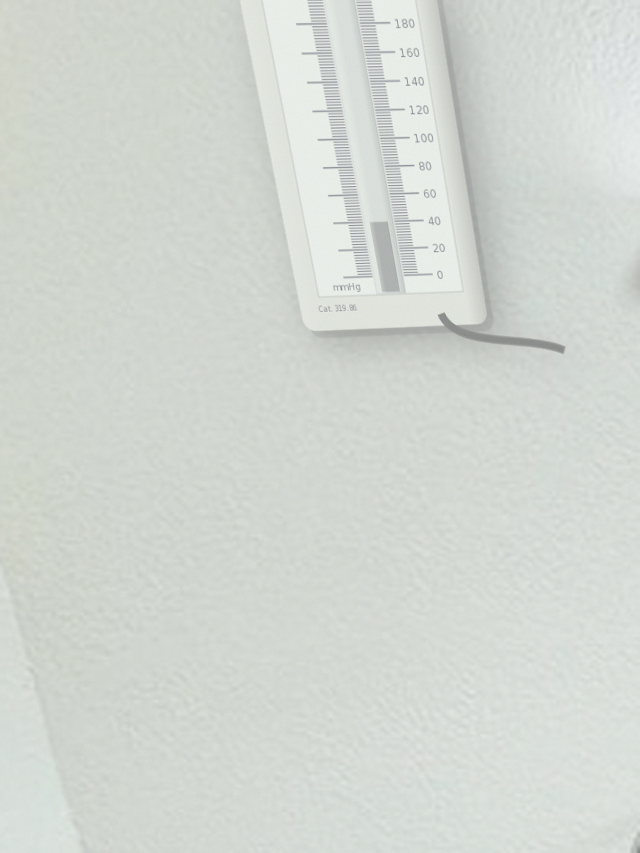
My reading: mmHg 40
